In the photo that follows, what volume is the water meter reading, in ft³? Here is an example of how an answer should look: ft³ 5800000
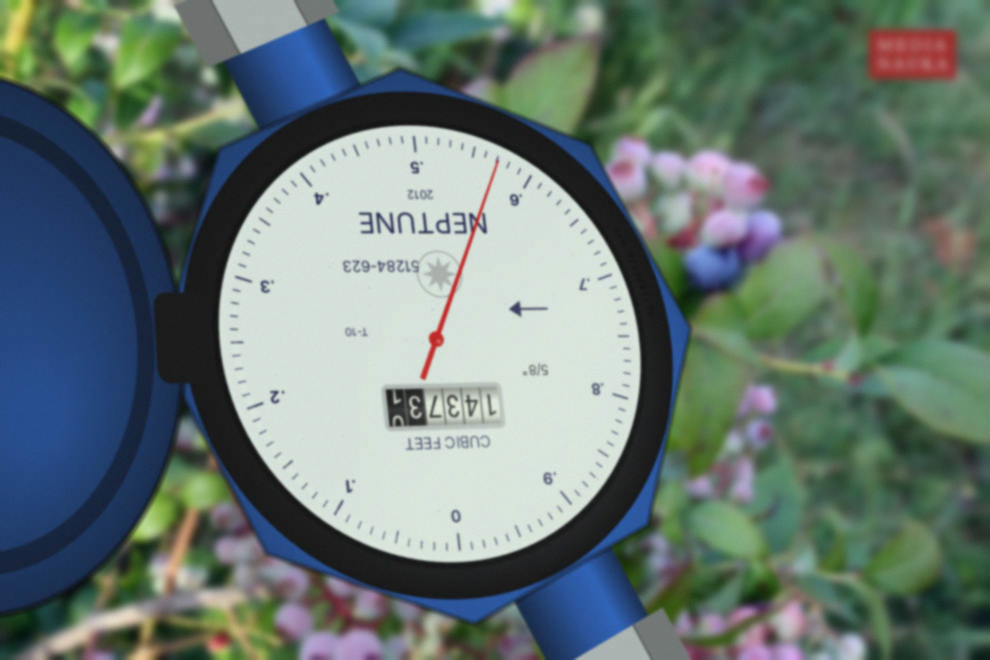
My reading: ft³ 143730.57
